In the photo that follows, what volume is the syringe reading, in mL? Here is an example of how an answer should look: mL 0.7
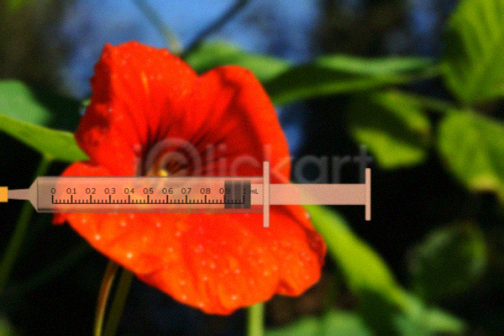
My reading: mL 0.9
